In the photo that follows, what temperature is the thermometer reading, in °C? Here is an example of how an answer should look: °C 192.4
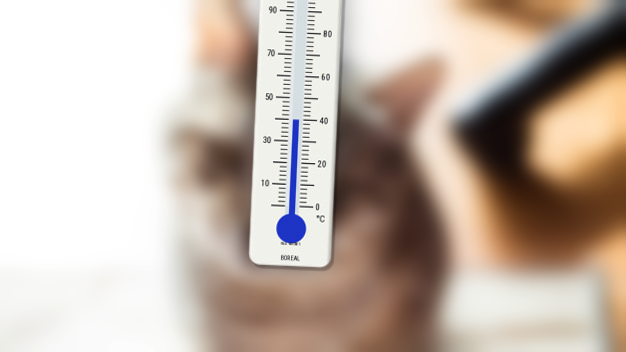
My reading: °C 40
